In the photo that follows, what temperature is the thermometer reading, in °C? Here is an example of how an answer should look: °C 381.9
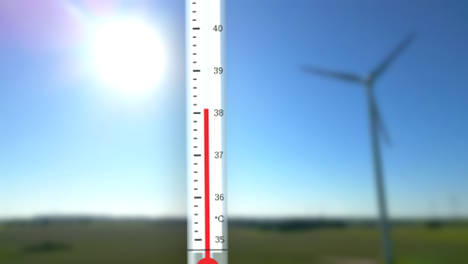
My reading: °C 38.1
